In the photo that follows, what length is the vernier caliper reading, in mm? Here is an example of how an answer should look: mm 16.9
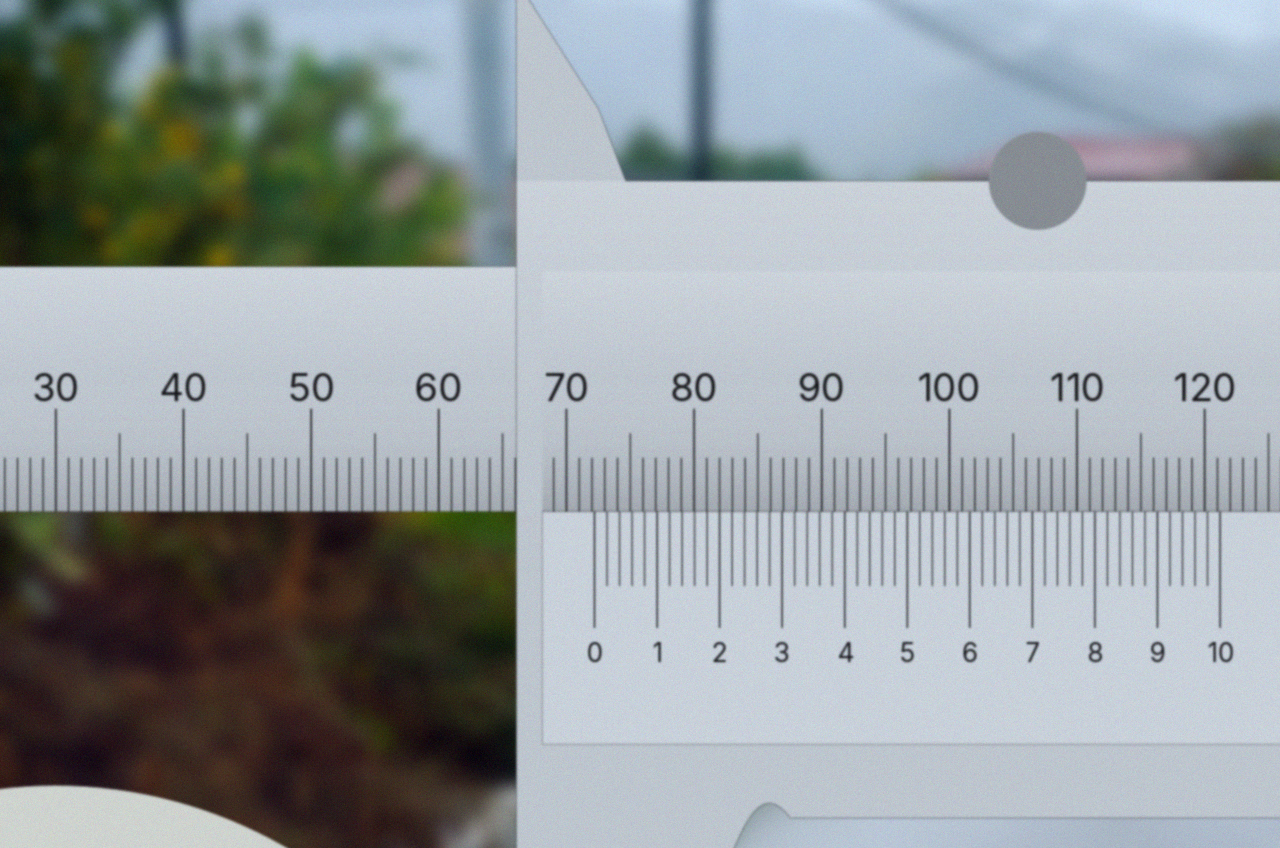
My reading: mm 72.2
